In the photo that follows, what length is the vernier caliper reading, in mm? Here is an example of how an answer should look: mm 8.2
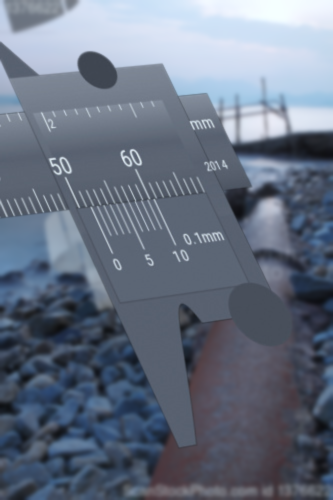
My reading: mm 51.6
